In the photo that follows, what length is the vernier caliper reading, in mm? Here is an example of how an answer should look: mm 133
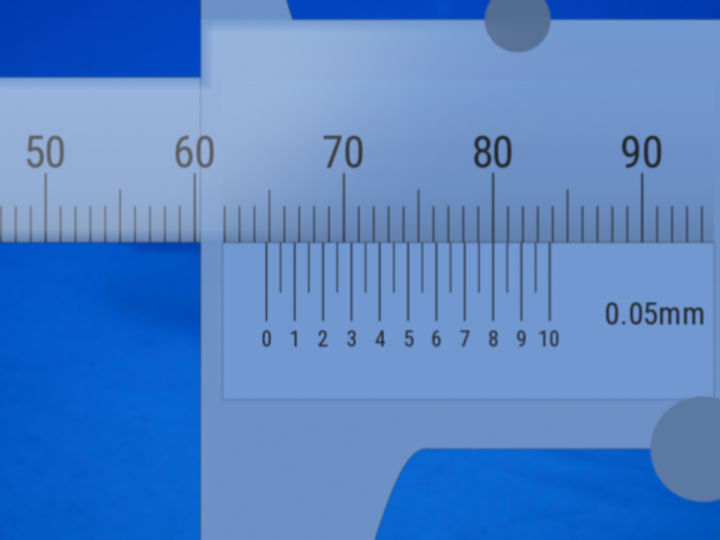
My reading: mm 64.8
